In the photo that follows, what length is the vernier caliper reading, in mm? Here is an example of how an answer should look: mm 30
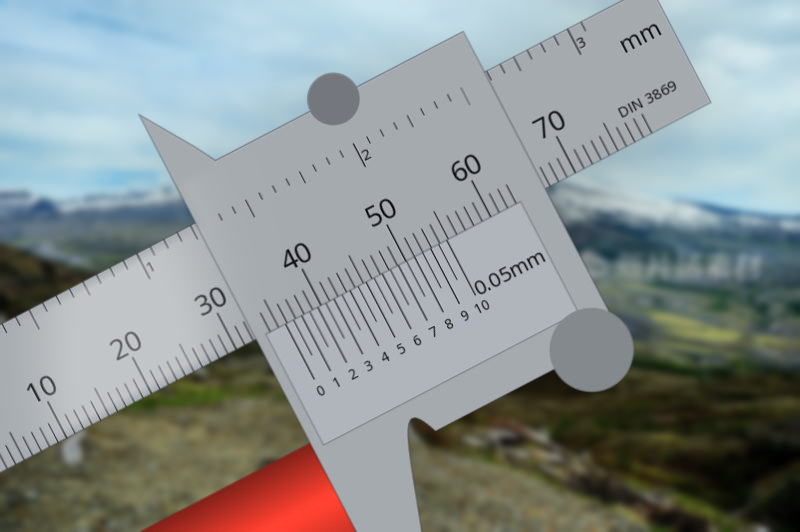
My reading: mm 35.8
